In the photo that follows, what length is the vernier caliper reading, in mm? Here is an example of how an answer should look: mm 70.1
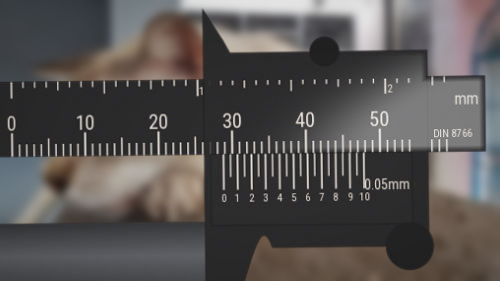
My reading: mm 28.8
